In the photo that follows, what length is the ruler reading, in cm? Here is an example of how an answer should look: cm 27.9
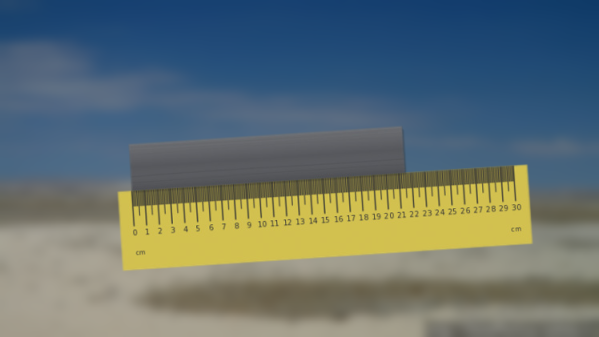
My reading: cm 21.5
